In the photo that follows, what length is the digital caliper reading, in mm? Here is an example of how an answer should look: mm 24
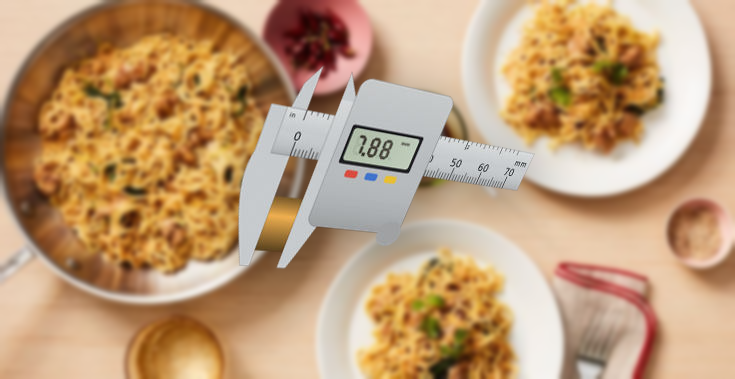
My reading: mm 7.88
